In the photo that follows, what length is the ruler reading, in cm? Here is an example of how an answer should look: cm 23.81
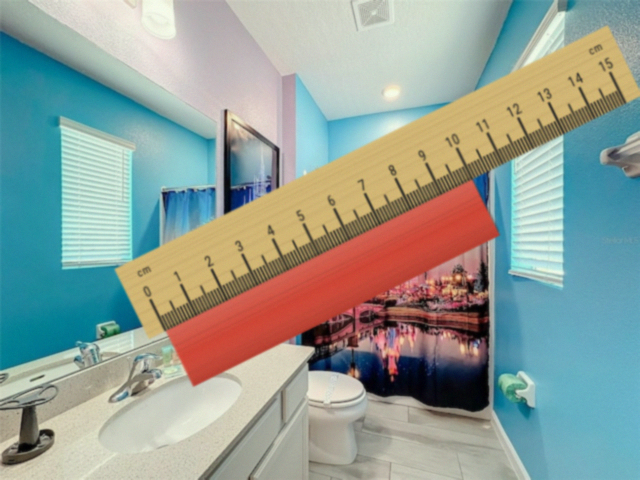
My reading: cm 10
